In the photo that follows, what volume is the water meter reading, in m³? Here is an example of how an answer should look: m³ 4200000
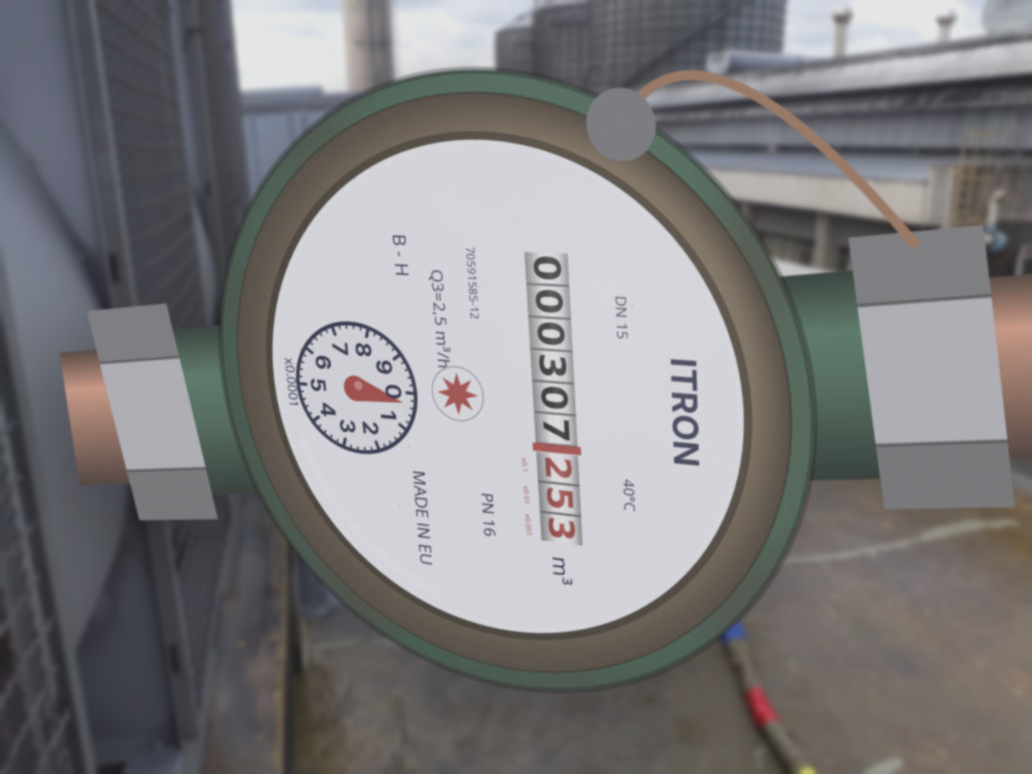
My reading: m³ 307.2530
